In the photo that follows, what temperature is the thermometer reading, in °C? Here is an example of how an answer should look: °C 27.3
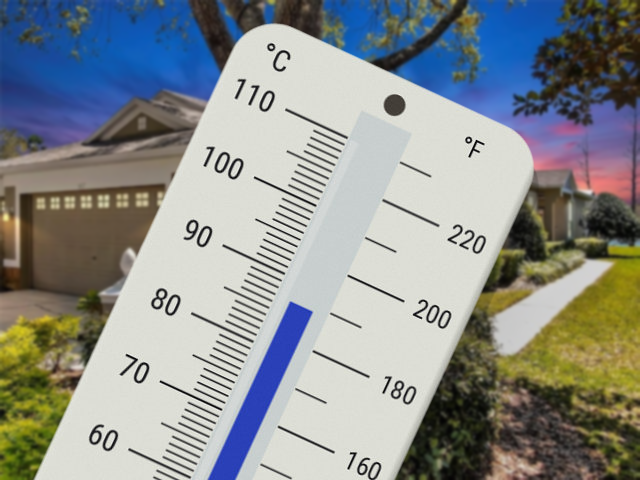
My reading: °C 87
